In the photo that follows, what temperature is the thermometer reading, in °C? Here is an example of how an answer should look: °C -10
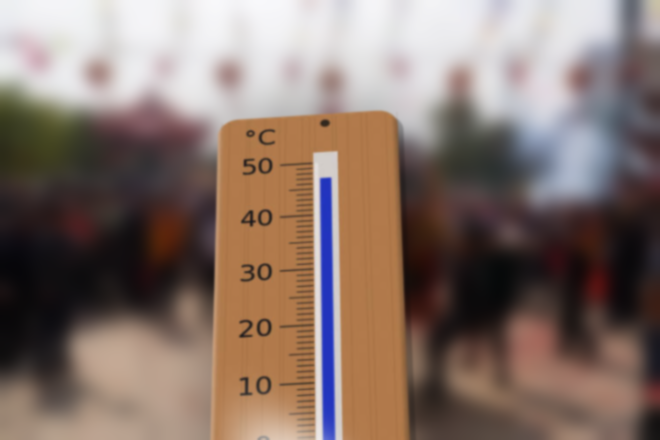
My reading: °C 47
